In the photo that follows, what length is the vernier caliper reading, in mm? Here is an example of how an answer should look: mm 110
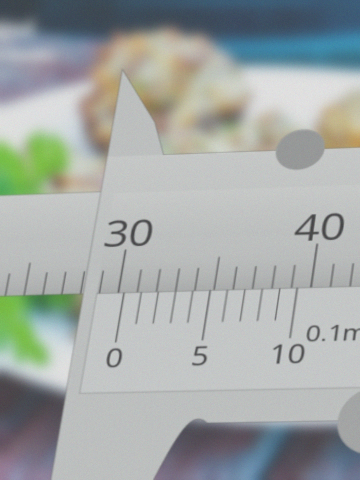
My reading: mm 30.3
